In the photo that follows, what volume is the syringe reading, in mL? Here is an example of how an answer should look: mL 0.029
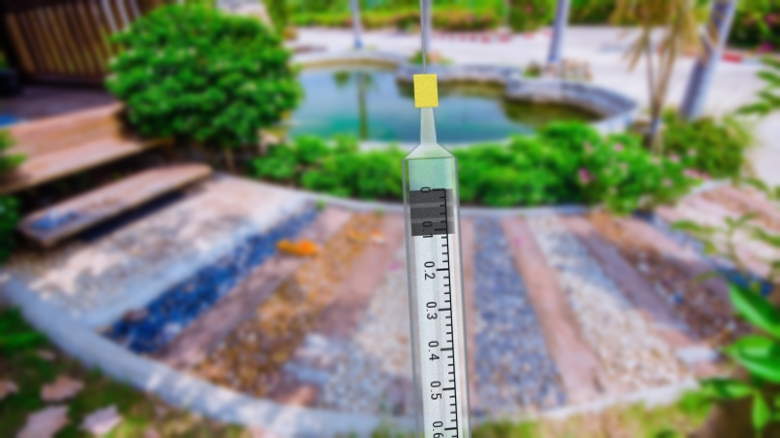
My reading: mL 0
